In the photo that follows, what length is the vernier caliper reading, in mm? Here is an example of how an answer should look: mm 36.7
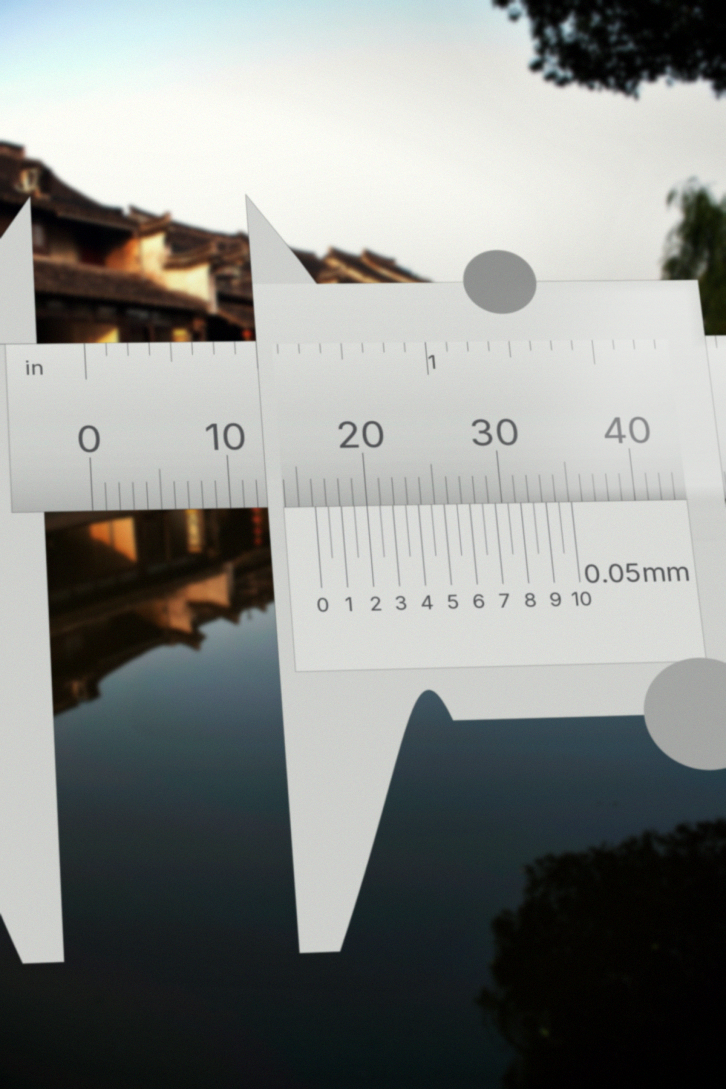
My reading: mm 16.2
